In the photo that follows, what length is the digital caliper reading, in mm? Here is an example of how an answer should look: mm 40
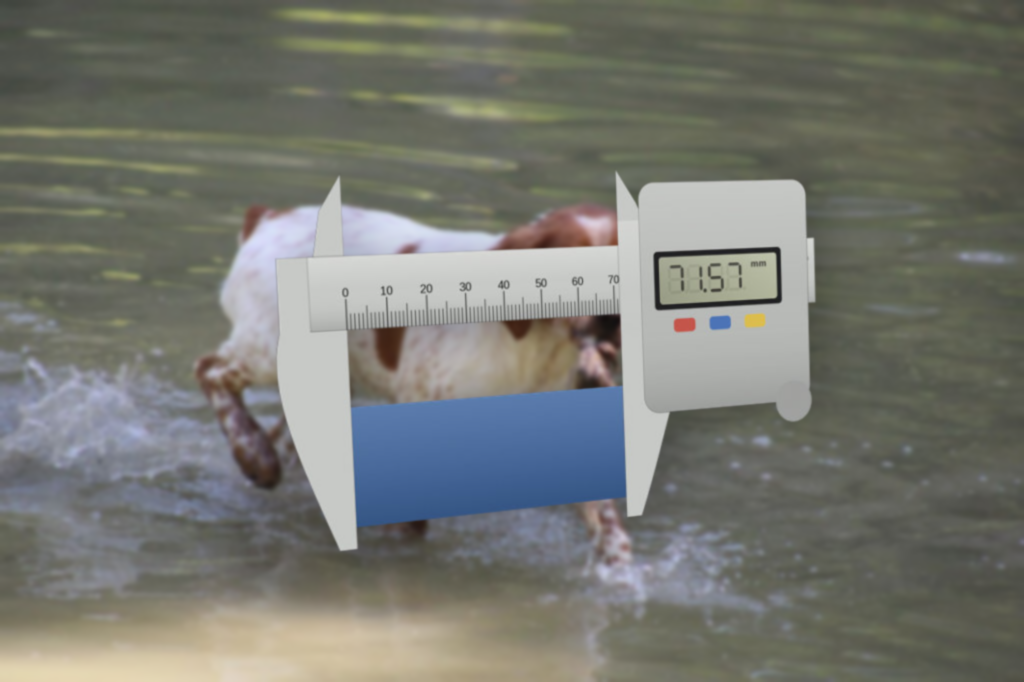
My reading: mm 71.57
